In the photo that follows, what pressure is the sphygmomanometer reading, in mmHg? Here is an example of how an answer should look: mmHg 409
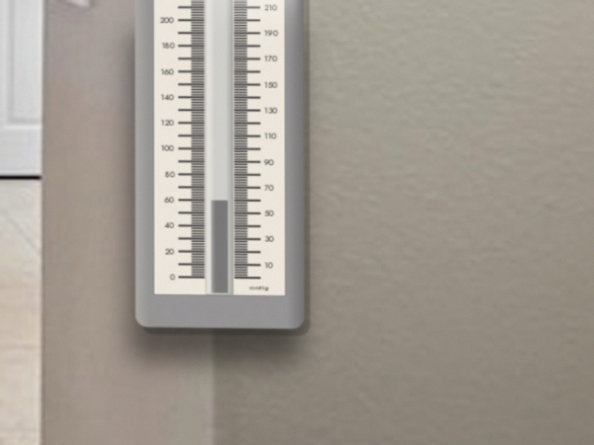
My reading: mmHg 60
